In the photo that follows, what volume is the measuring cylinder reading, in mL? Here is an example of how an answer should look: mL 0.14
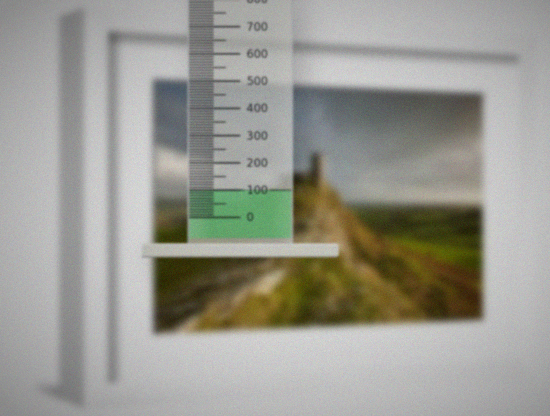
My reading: mL 100
